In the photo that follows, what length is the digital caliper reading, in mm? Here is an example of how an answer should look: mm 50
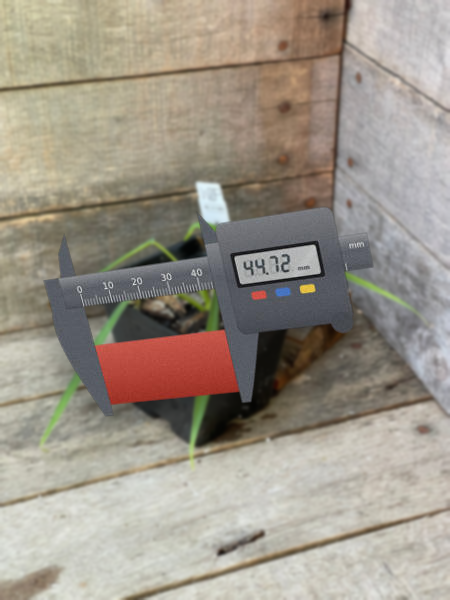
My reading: mm 44.72
